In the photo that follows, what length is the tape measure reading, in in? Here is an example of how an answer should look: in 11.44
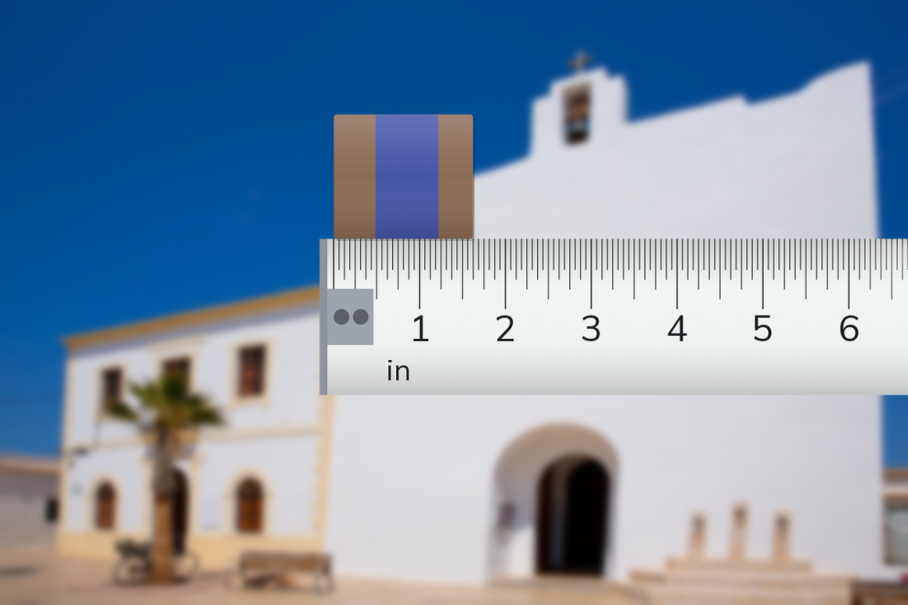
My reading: in 1.625
